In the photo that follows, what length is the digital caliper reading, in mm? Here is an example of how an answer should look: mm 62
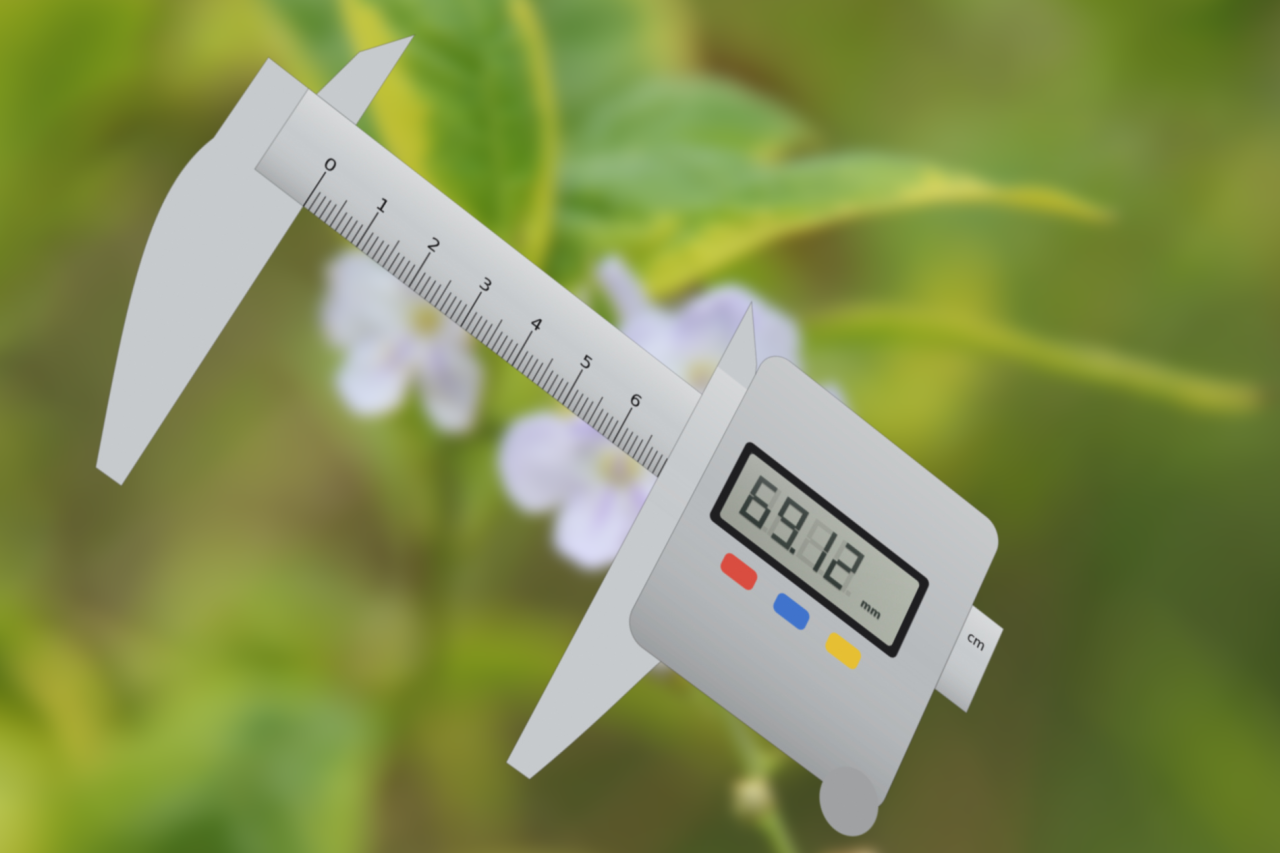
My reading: mm 69.12
